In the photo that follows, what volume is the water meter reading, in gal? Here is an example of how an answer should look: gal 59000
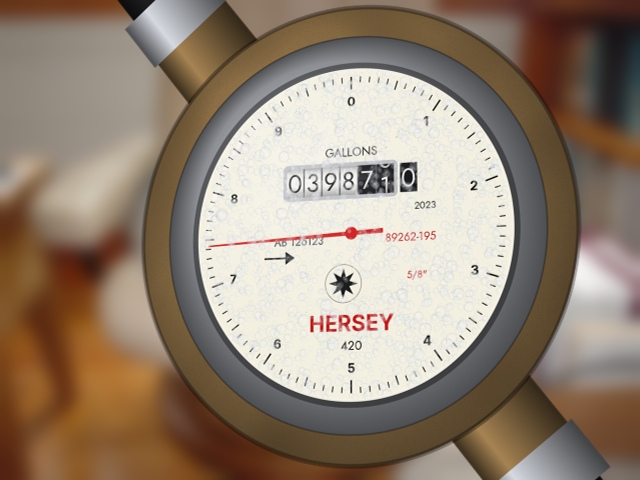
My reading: gal 398707.4
